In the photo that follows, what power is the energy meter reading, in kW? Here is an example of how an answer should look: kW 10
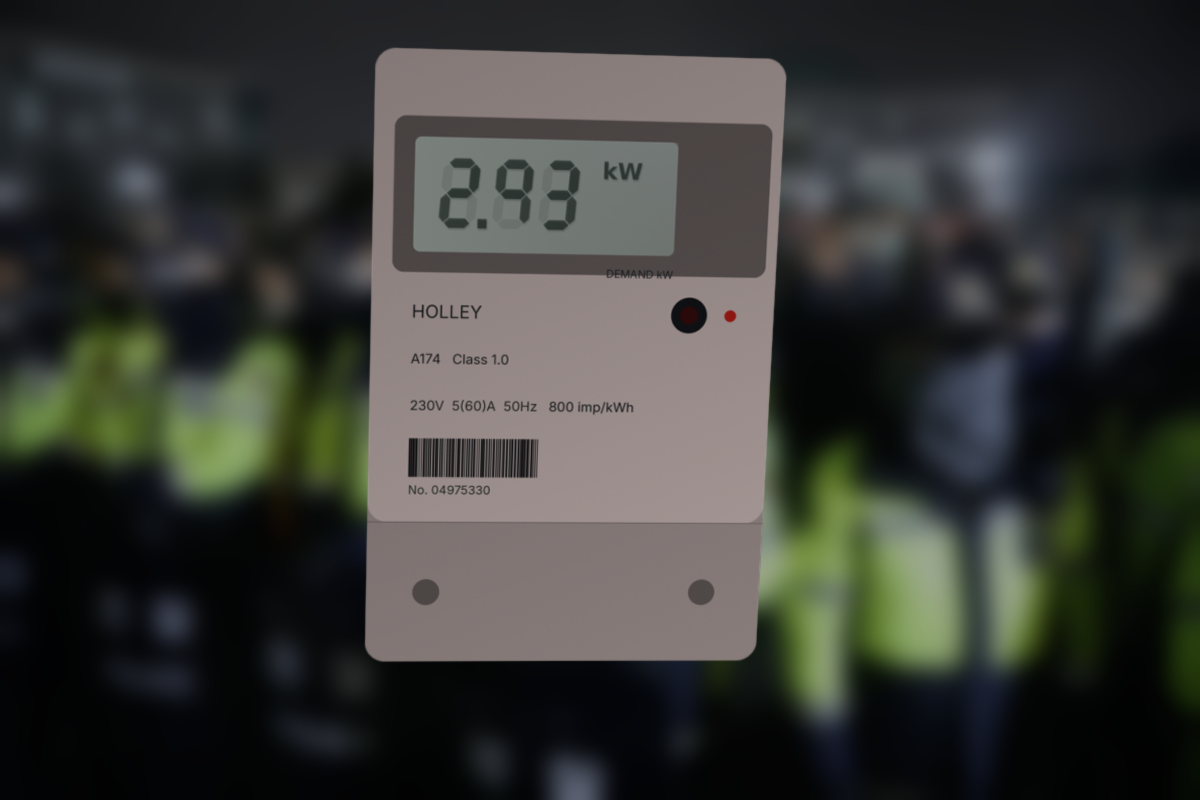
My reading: kW 2.93
